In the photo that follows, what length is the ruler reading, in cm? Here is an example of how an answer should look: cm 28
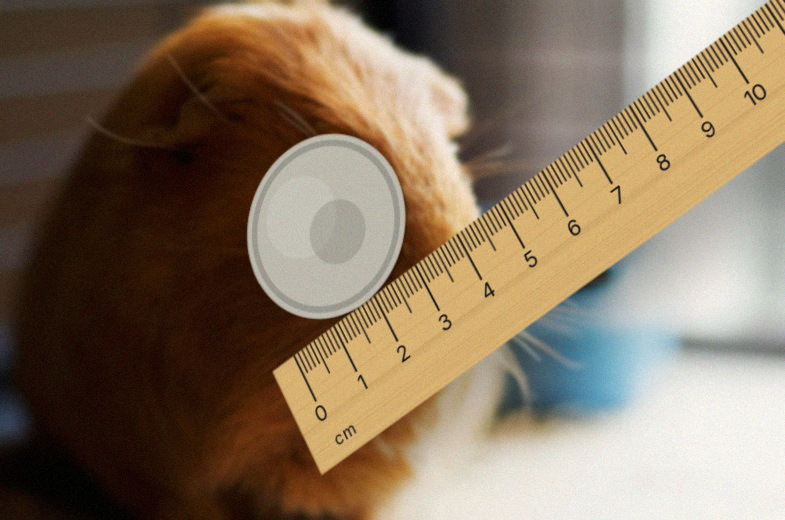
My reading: cm 3.5
